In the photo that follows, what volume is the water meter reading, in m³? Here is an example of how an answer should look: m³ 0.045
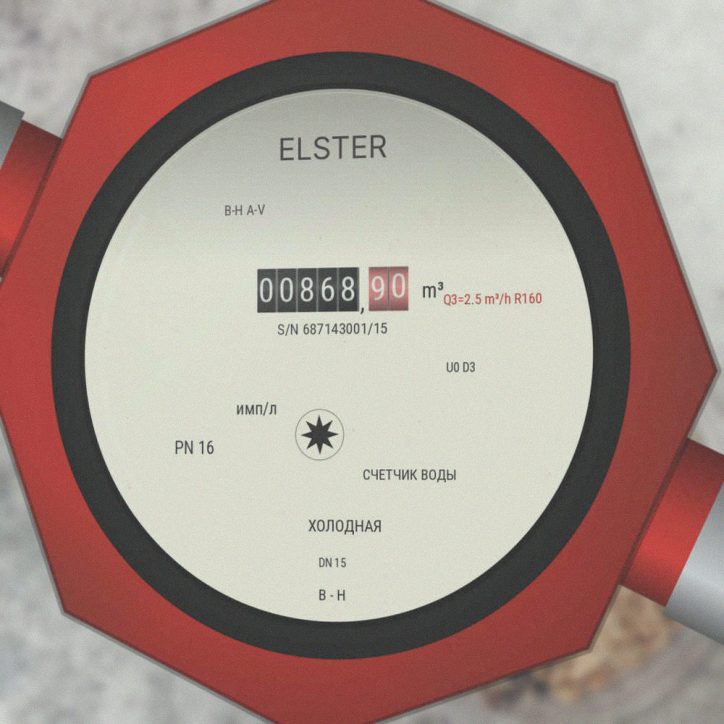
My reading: m³ 868.90
